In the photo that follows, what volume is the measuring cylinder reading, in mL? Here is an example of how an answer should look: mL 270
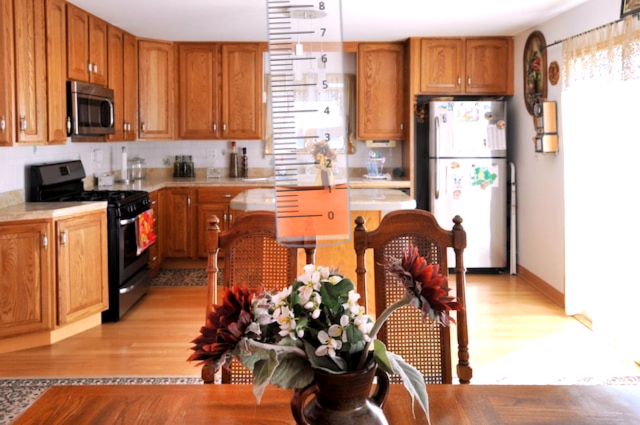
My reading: mL 1
